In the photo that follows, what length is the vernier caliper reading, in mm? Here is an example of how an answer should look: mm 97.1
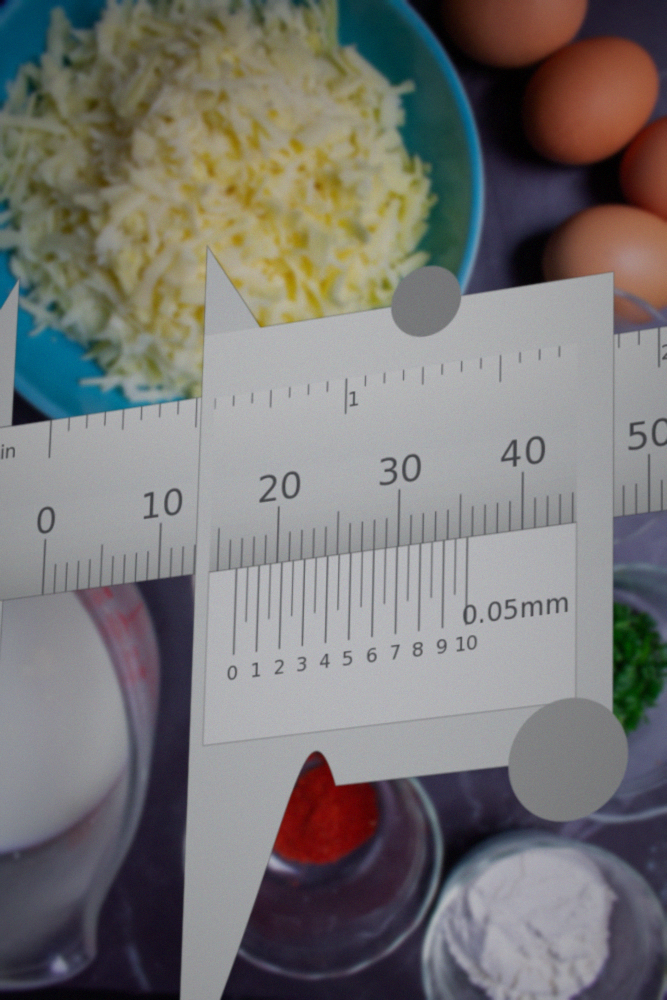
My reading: mm 16.6
